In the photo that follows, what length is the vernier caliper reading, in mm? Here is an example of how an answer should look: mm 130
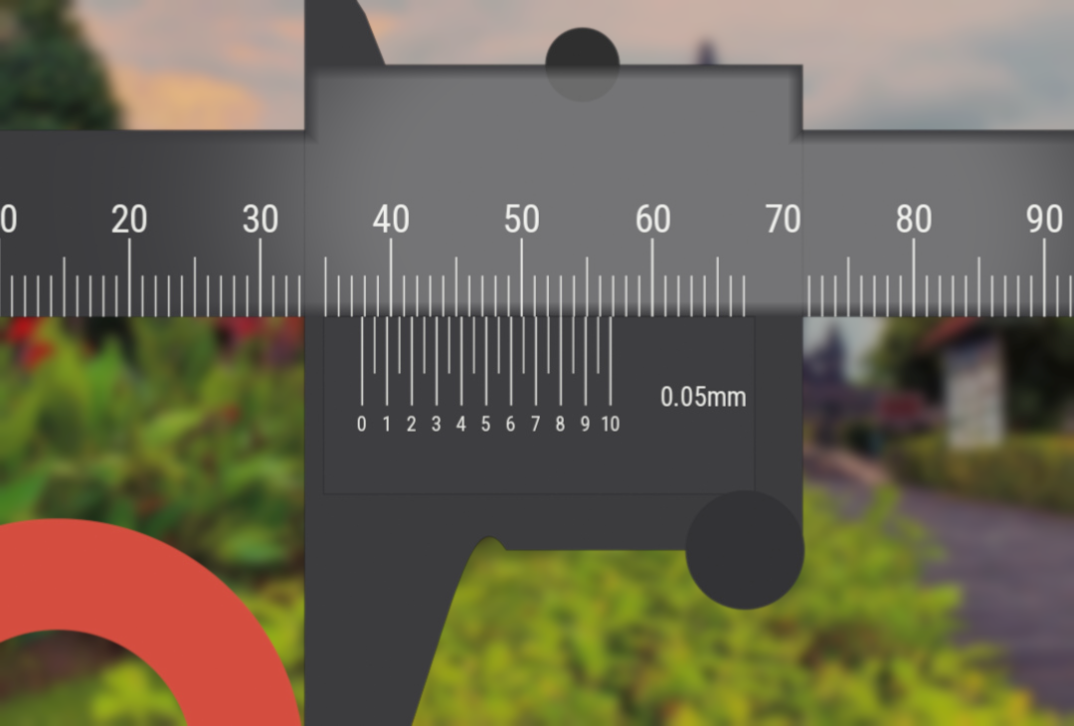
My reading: mm 37.8
